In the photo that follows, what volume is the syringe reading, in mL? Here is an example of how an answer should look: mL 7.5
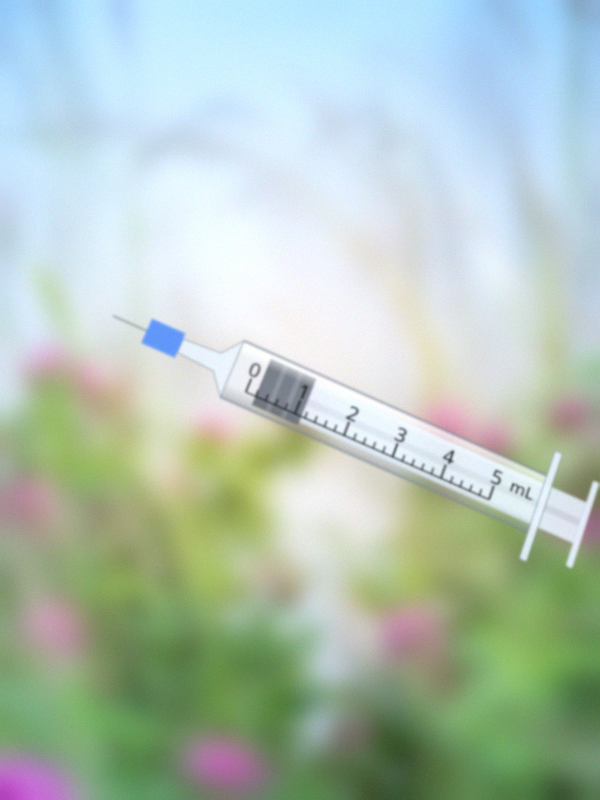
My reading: mL 0.2
